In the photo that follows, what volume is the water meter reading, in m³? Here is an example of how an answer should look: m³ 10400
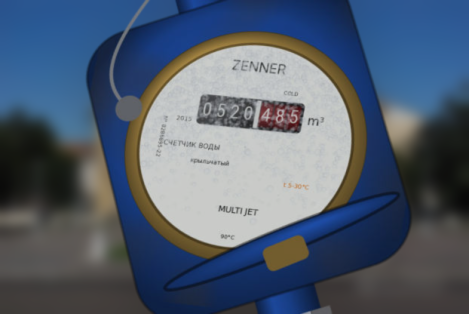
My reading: m³ 520.485
